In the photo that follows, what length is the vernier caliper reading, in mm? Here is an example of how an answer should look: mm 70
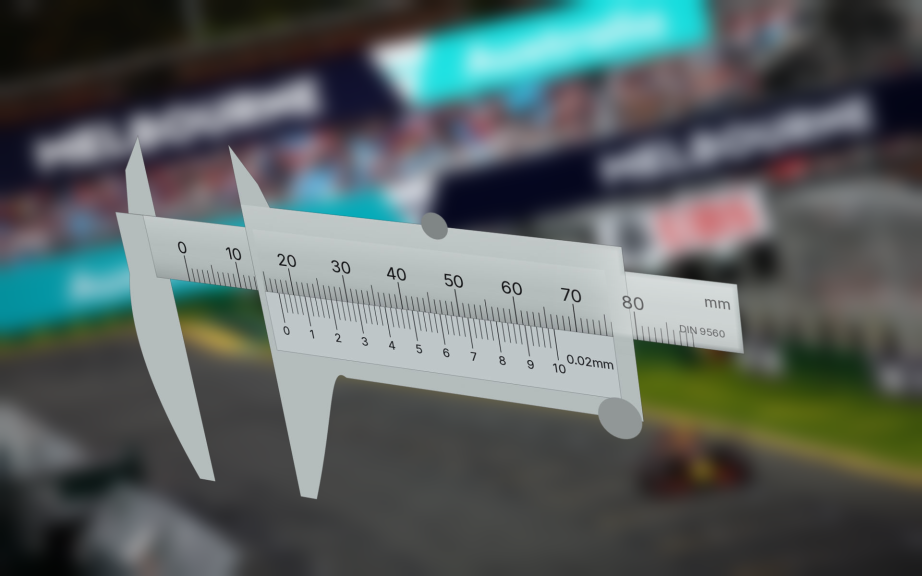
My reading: mm 17.2
